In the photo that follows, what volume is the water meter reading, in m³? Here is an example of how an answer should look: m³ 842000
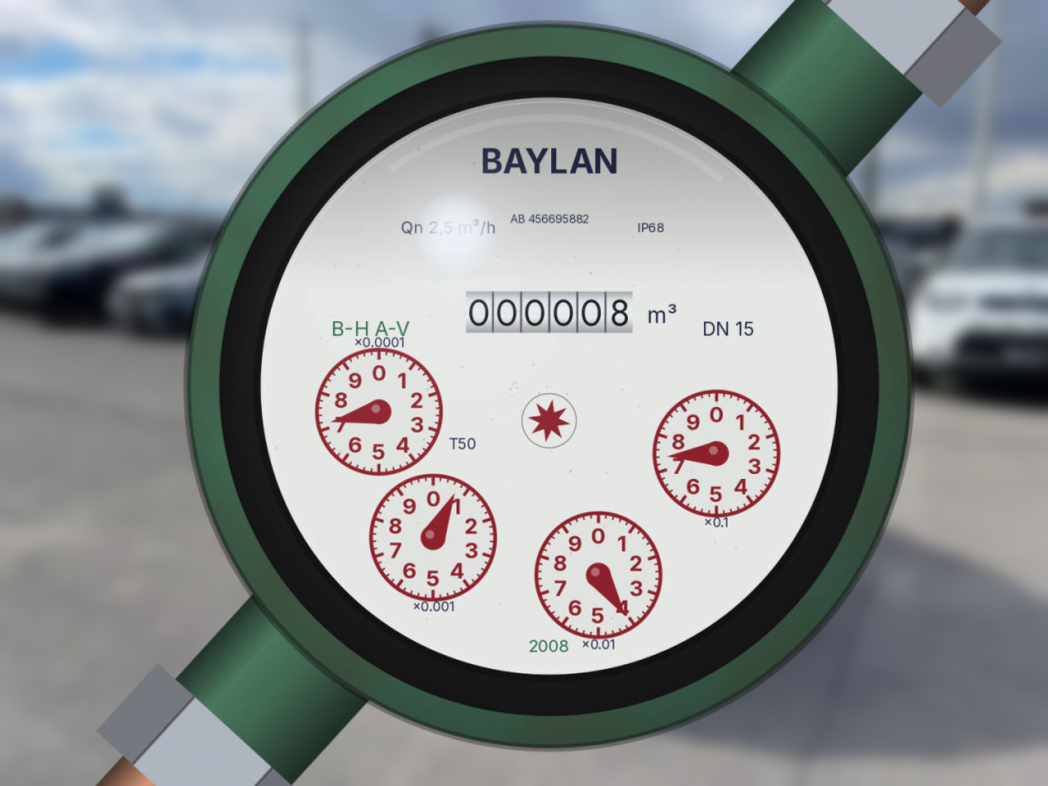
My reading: m³ 8.7407
